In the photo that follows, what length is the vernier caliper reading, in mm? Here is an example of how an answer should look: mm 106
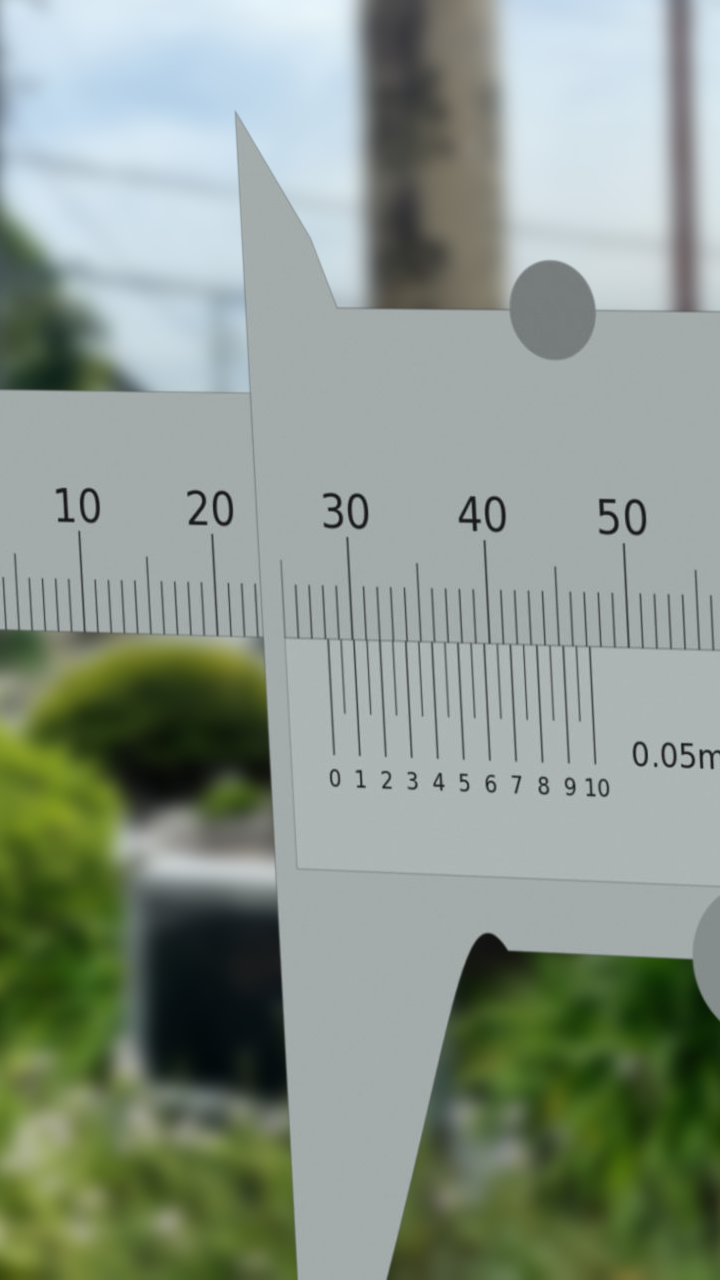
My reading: mm 28.2
